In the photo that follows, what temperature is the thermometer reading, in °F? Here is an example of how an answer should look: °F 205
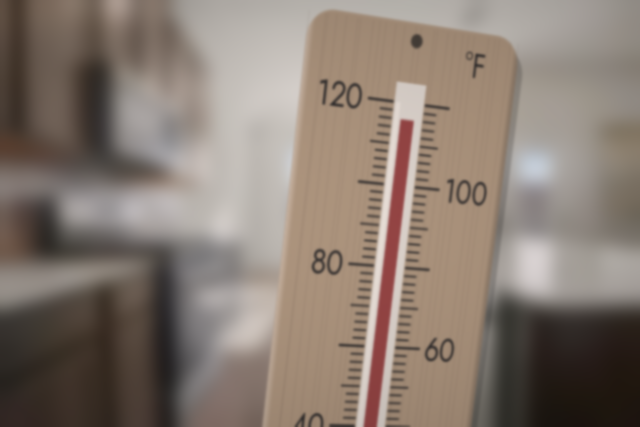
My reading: °F 116
